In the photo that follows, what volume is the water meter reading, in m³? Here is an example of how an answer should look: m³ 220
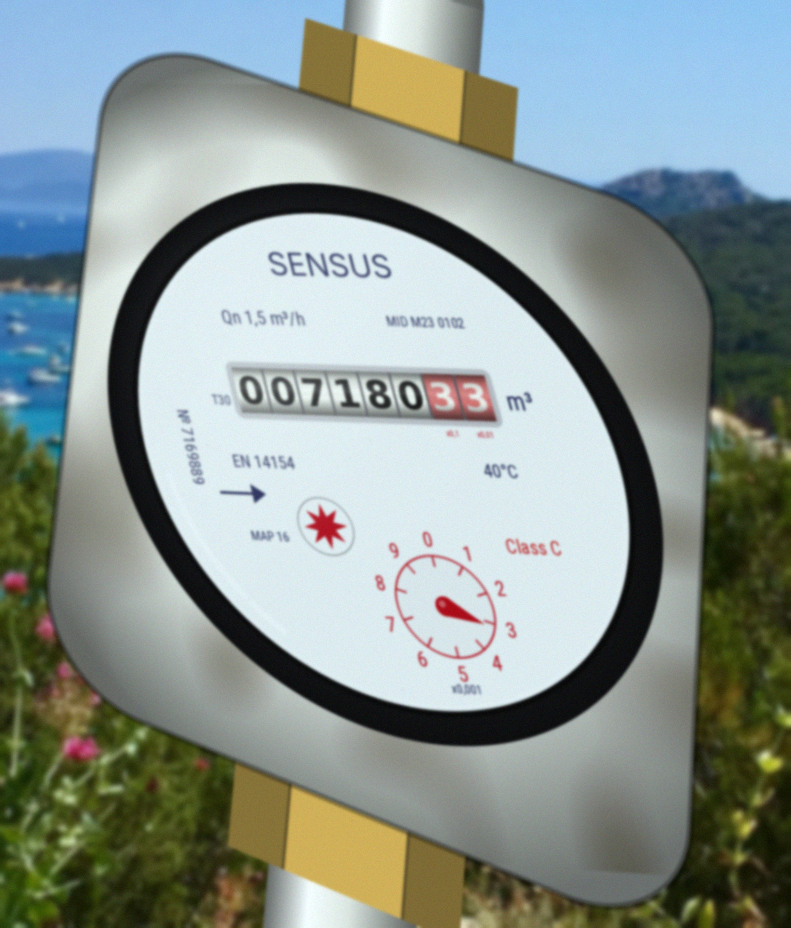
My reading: m³ 7180.333
